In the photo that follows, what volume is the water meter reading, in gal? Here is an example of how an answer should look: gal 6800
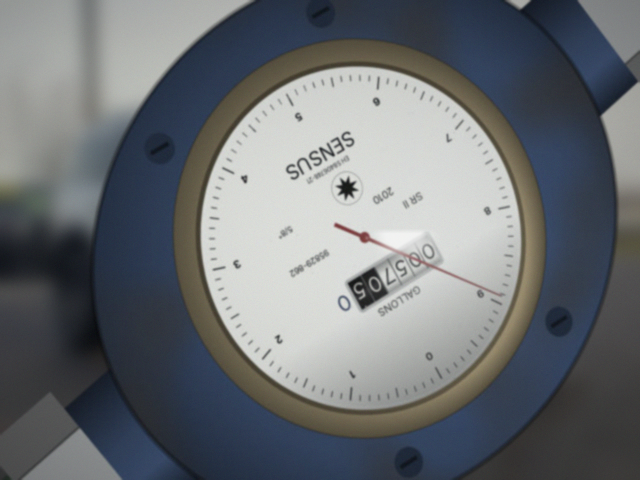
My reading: gal 57048.9
